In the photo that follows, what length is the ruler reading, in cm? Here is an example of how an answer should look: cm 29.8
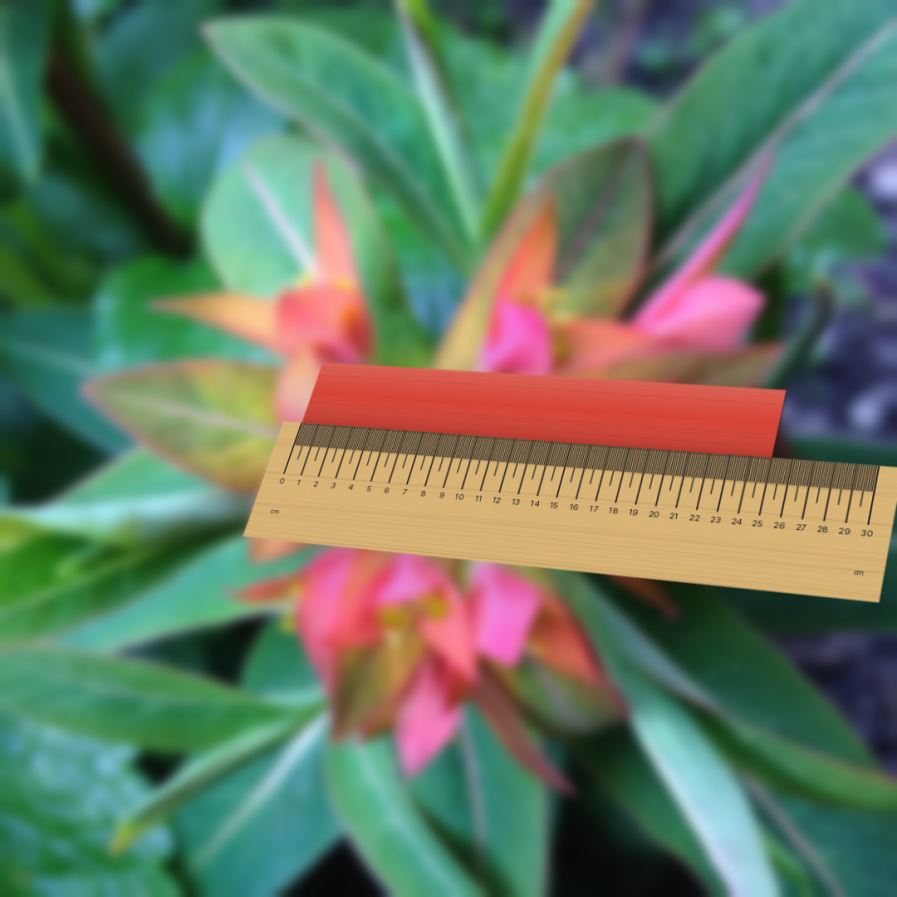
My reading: cm 25
